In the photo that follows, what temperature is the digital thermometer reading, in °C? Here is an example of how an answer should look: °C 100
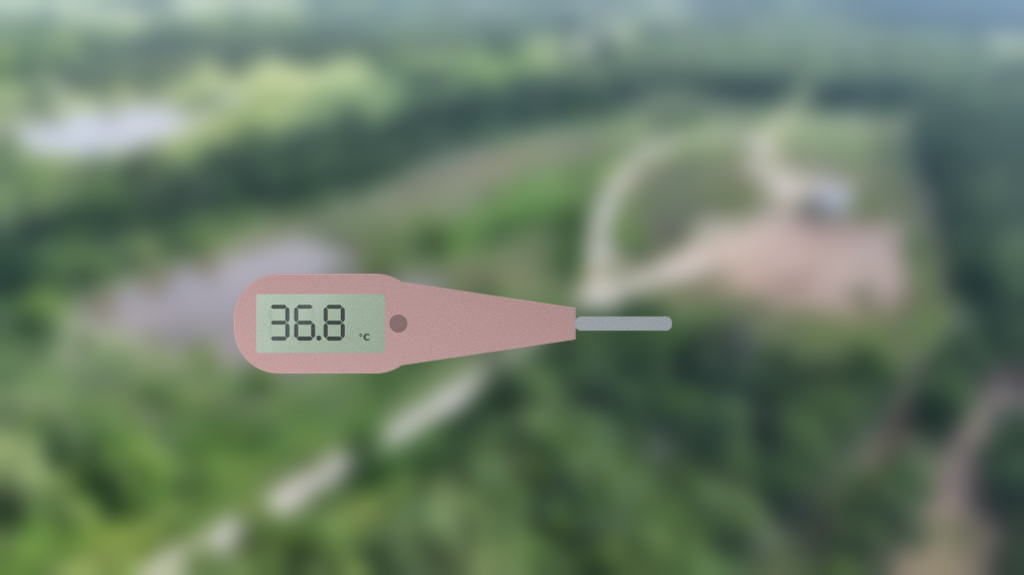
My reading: °C 36.8
